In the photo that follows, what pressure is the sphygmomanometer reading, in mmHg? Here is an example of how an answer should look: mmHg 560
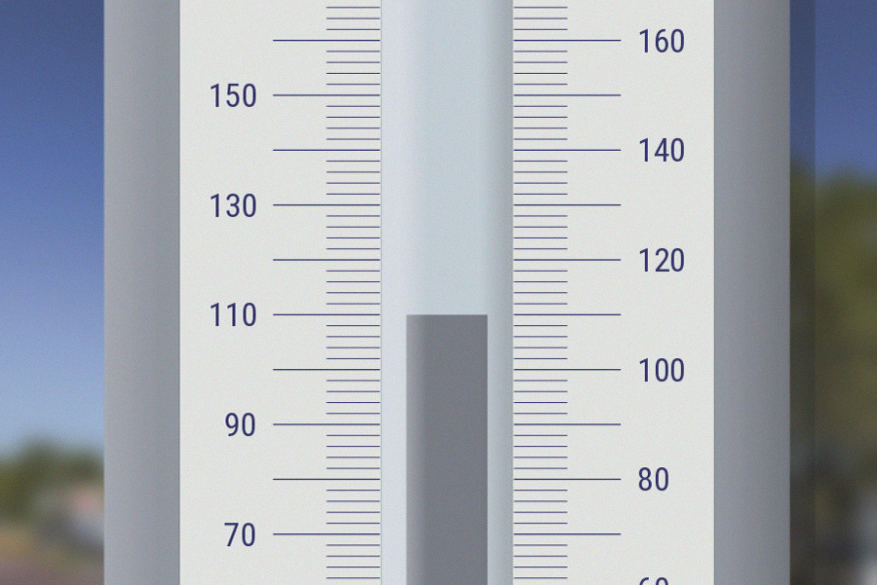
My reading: mmHg 110
